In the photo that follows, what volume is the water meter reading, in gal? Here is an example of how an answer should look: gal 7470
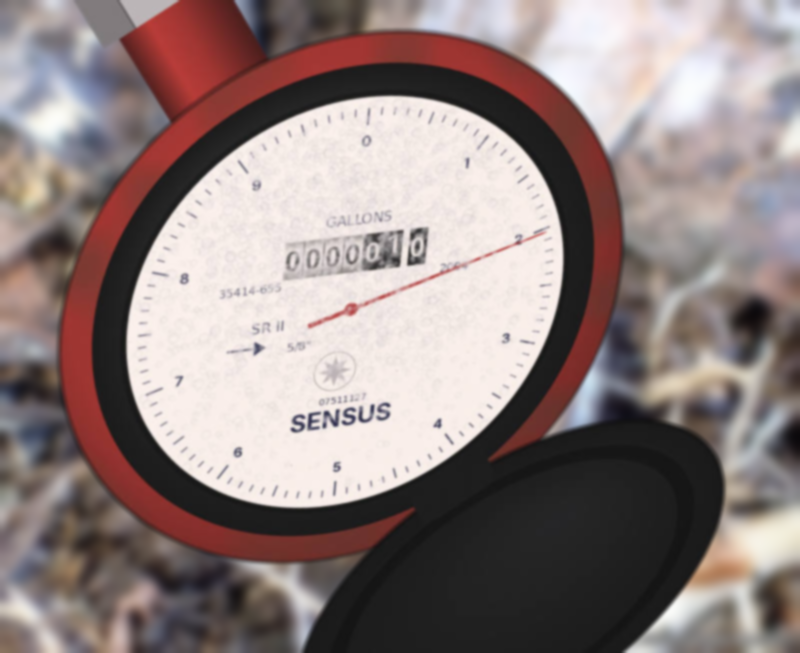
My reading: gal 12.0
